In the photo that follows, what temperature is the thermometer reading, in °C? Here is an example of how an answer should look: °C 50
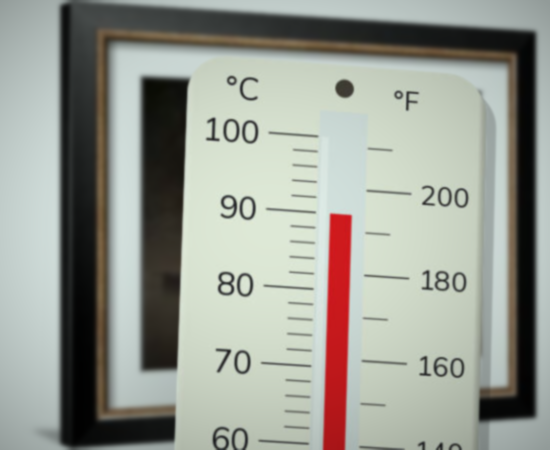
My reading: °C 90
